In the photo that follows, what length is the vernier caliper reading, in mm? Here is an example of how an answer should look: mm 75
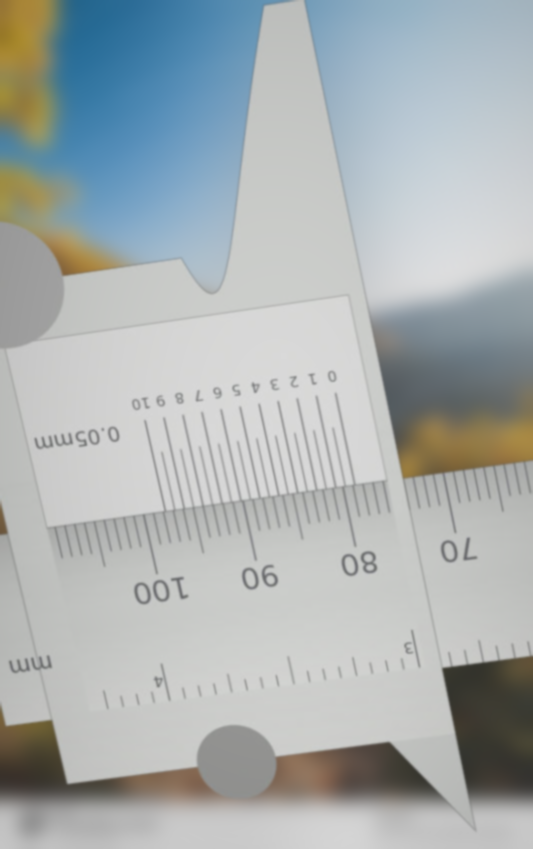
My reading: mm 78.8
